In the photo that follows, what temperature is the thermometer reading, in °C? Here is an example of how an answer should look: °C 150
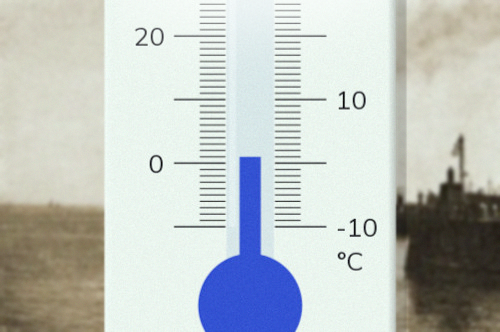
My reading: °C 1
